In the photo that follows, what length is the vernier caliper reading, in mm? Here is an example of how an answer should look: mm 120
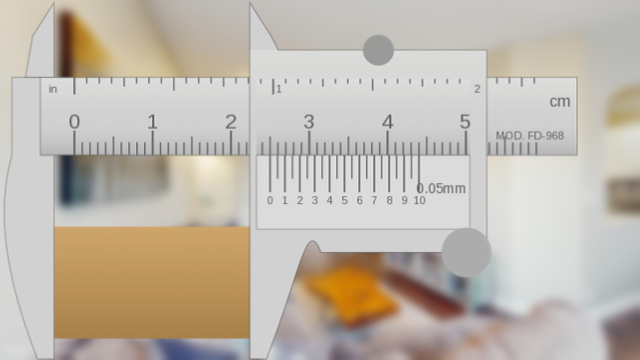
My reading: mm 25.0
